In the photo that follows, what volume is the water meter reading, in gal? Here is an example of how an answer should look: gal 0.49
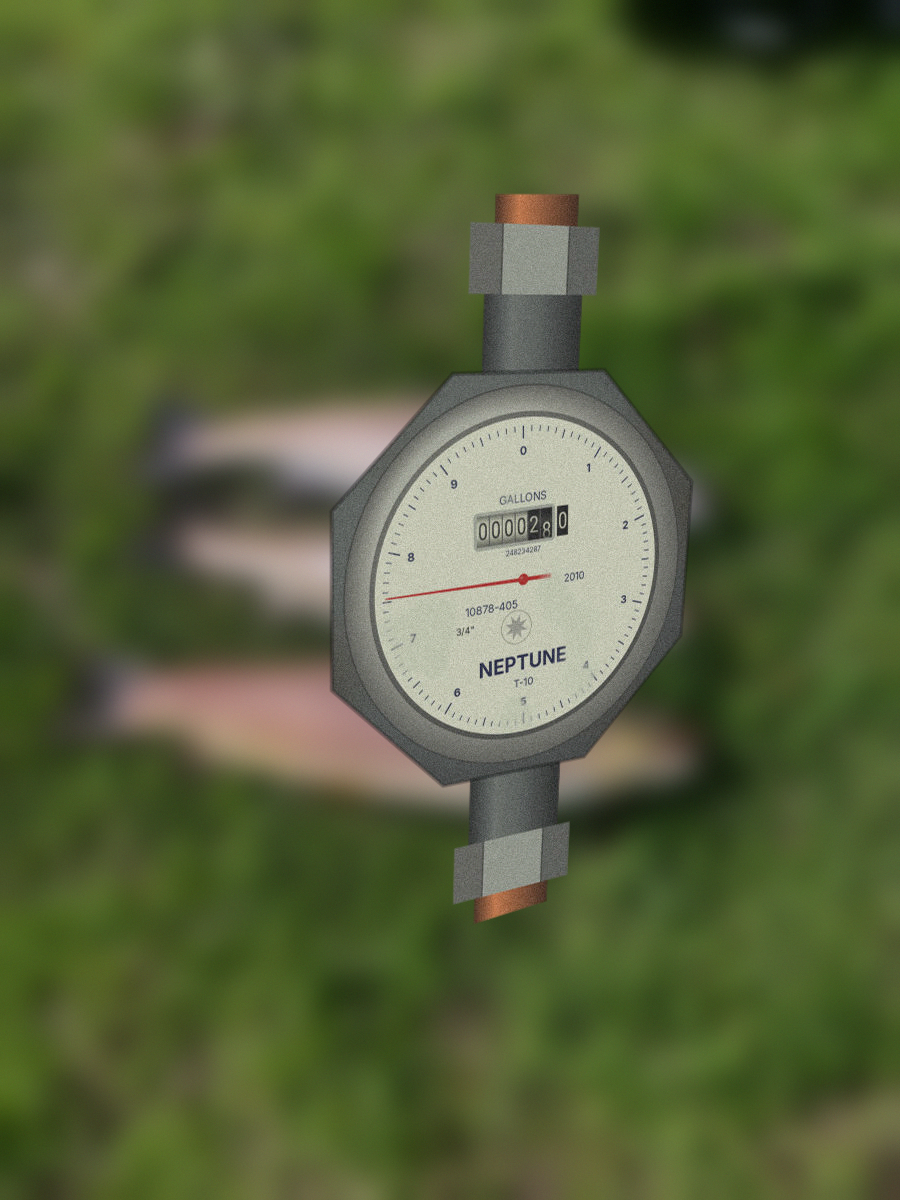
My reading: gal 277.5
